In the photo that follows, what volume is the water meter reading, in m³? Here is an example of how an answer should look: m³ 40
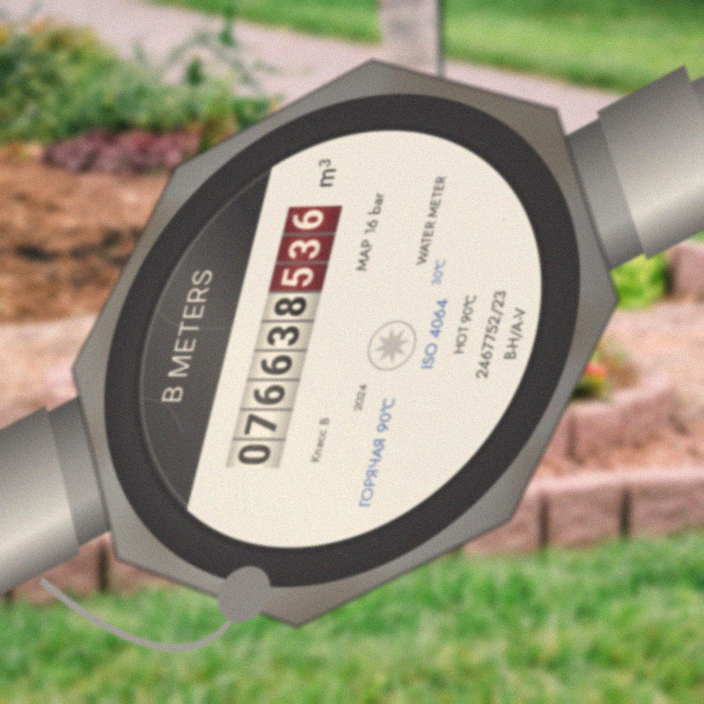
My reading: m³ 76638.536
